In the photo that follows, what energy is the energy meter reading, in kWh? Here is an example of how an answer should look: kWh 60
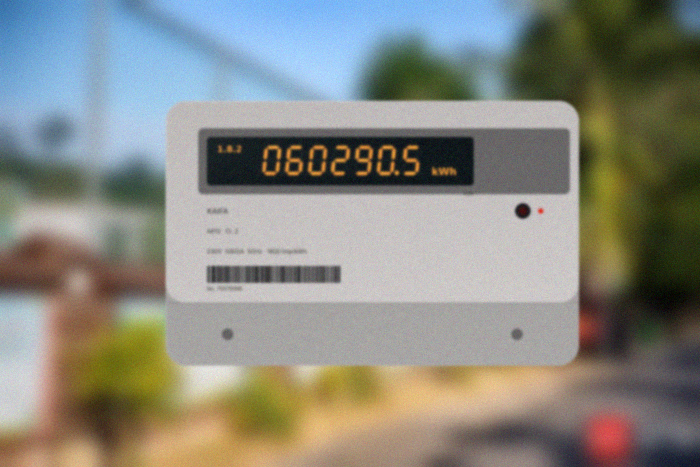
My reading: kWh 60290.5
